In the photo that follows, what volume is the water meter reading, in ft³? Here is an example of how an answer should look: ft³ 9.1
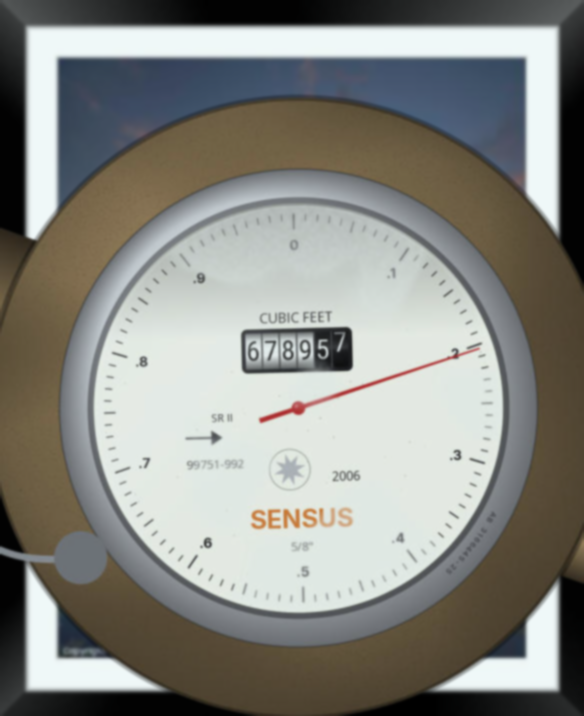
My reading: ft³ 678957.20
